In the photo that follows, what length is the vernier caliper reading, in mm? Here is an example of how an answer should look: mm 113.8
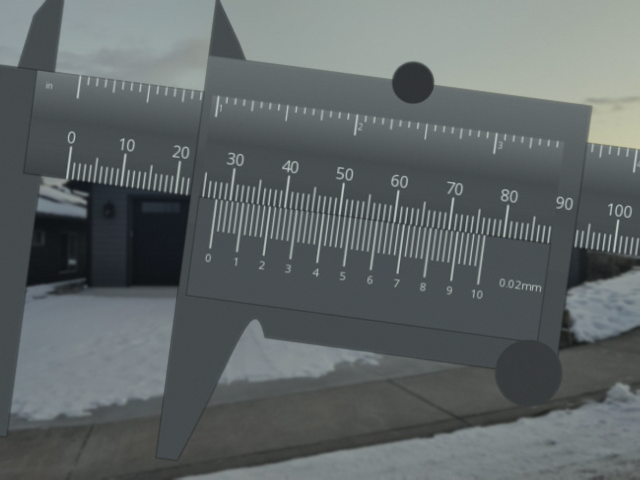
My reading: mm 27.5
